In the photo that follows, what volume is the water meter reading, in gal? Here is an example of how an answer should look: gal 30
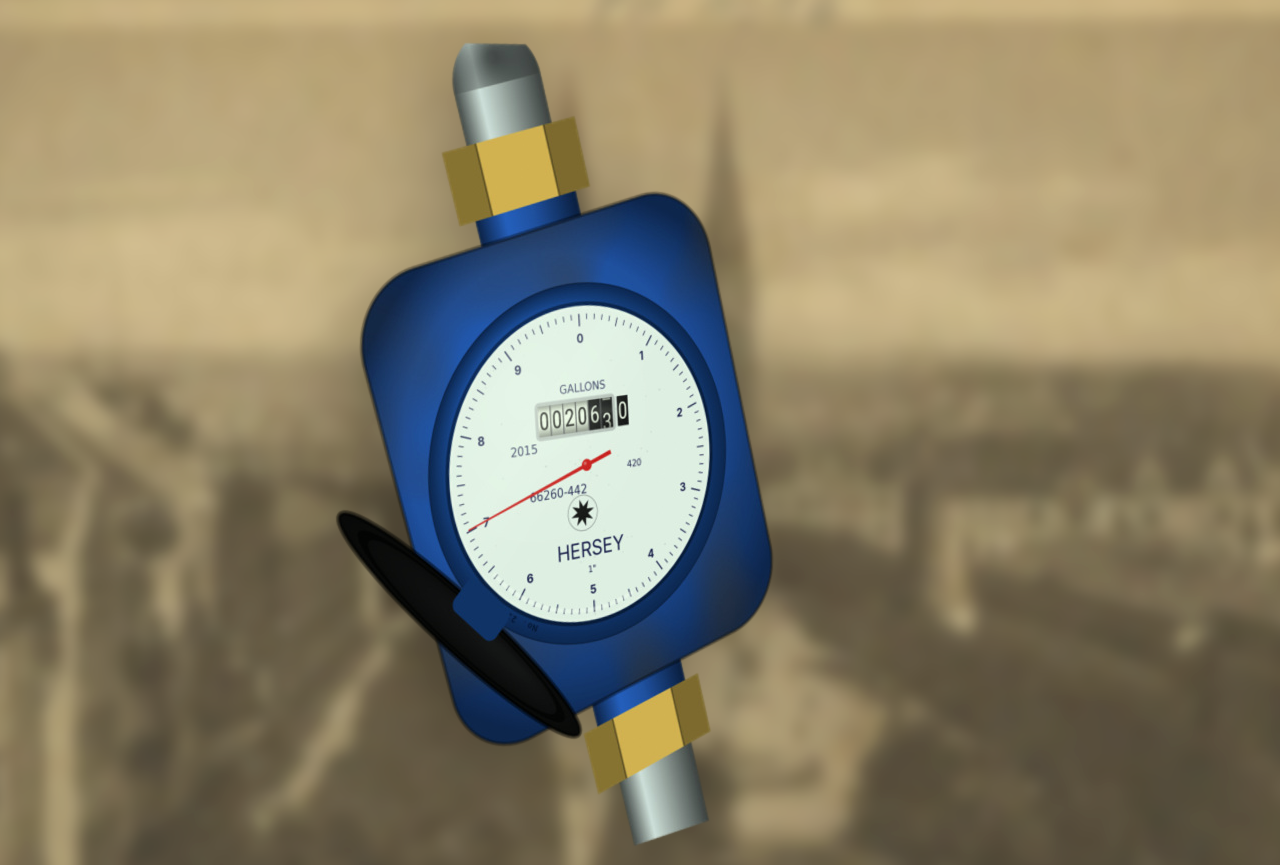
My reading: gal 20627.0
